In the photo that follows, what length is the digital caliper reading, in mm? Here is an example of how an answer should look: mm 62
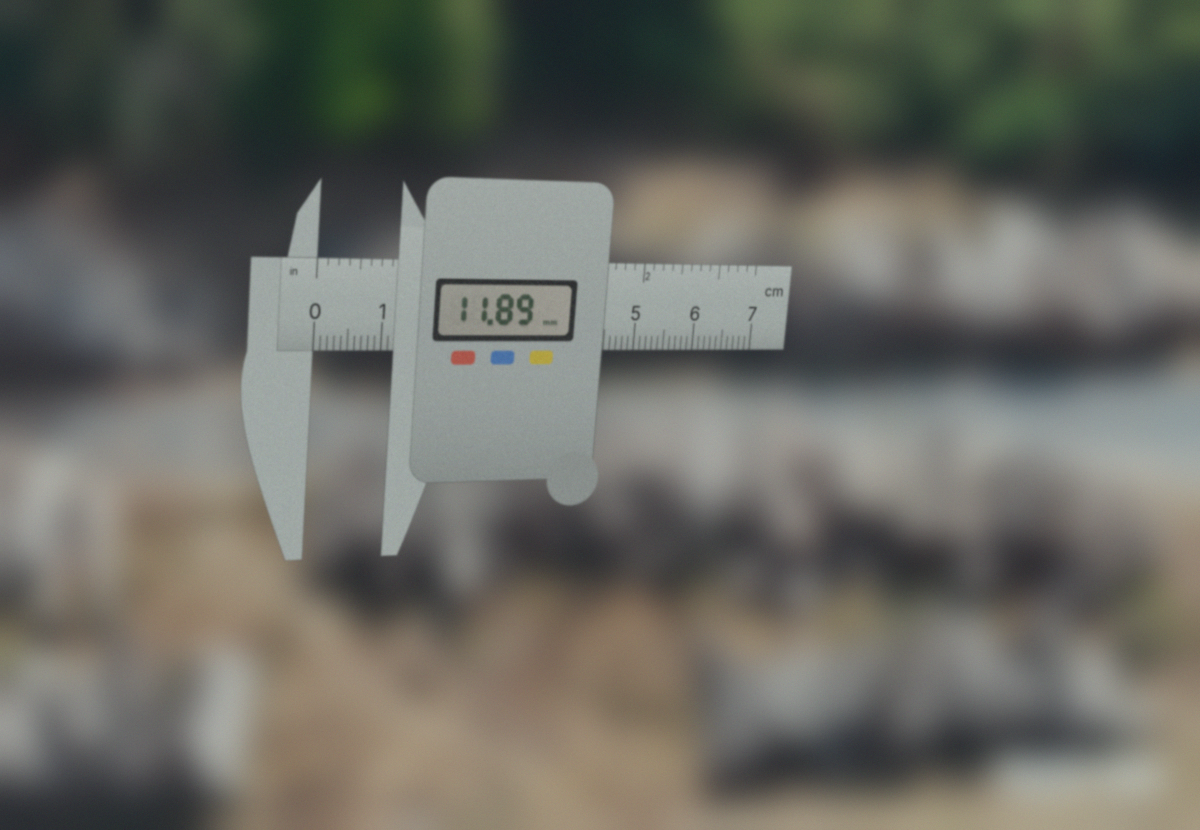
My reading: mm 11.89
